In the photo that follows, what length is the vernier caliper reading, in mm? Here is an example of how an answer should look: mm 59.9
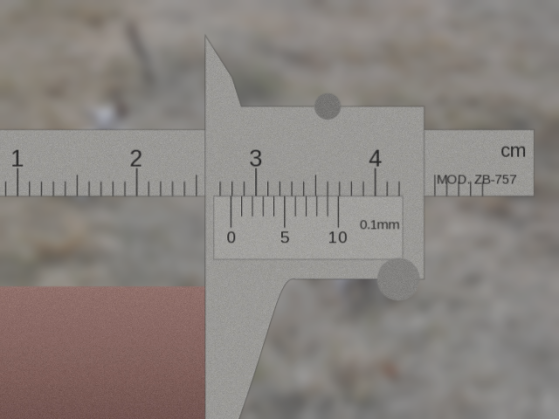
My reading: mm 27.9
